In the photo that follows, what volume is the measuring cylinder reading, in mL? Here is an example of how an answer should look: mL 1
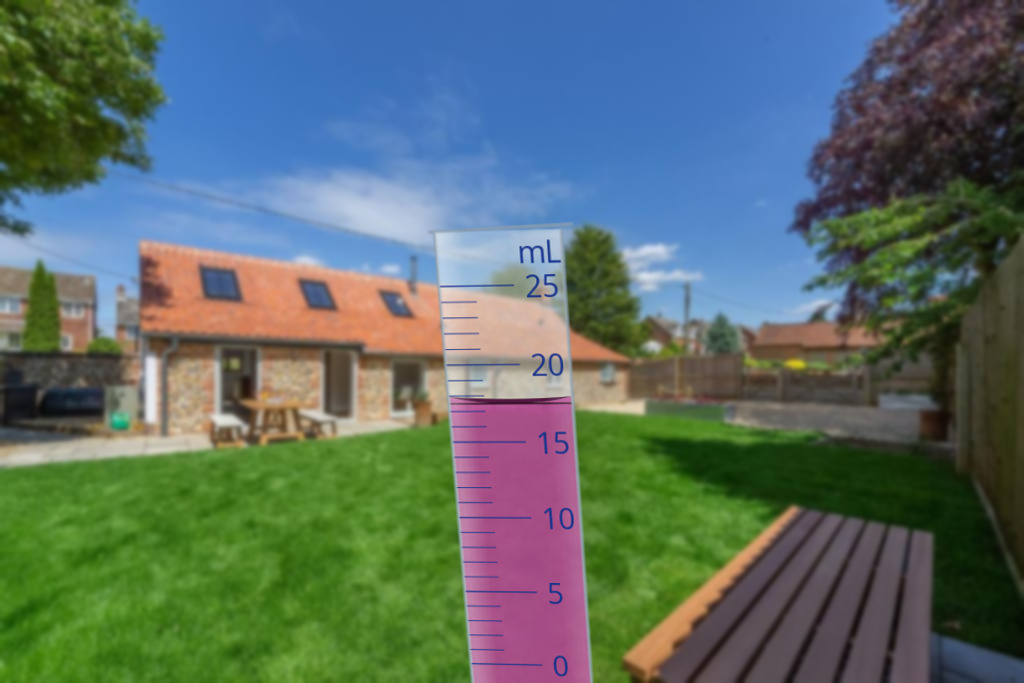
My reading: mL 17.5
